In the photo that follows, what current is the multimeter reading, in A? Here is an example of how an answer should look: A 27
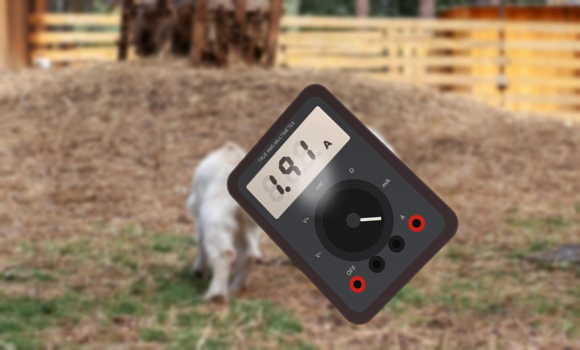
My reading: A 1.91
